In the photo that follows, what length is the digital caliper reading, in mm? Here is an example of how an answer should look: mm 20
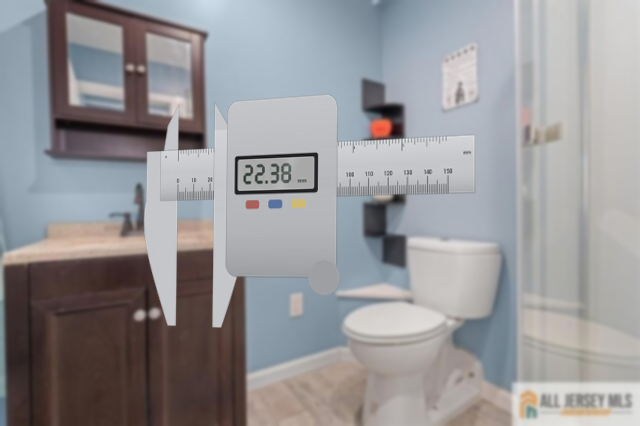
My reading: mm 22.38
